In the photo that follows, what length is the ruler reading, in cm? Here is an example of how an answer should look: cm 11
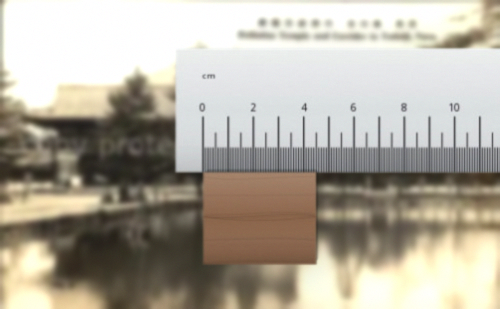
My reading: cm 4.5
